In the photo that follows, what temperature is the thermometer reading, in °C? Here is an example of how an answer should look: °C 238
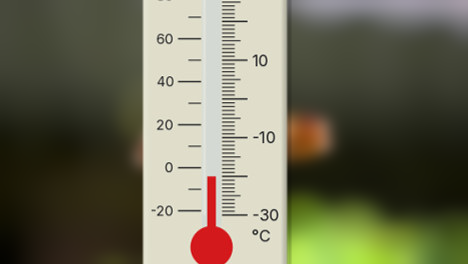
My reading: °C -20
